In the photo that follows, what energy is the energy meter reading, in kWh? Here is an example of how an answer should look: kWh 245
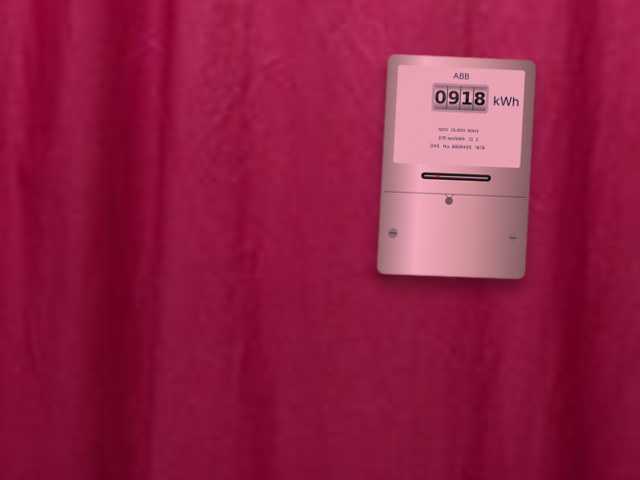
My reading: kWh 918
